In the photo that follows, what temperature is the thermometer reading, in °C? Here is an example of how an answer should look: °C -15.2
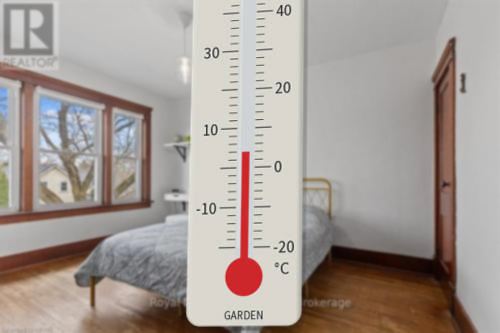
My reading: °C 4
